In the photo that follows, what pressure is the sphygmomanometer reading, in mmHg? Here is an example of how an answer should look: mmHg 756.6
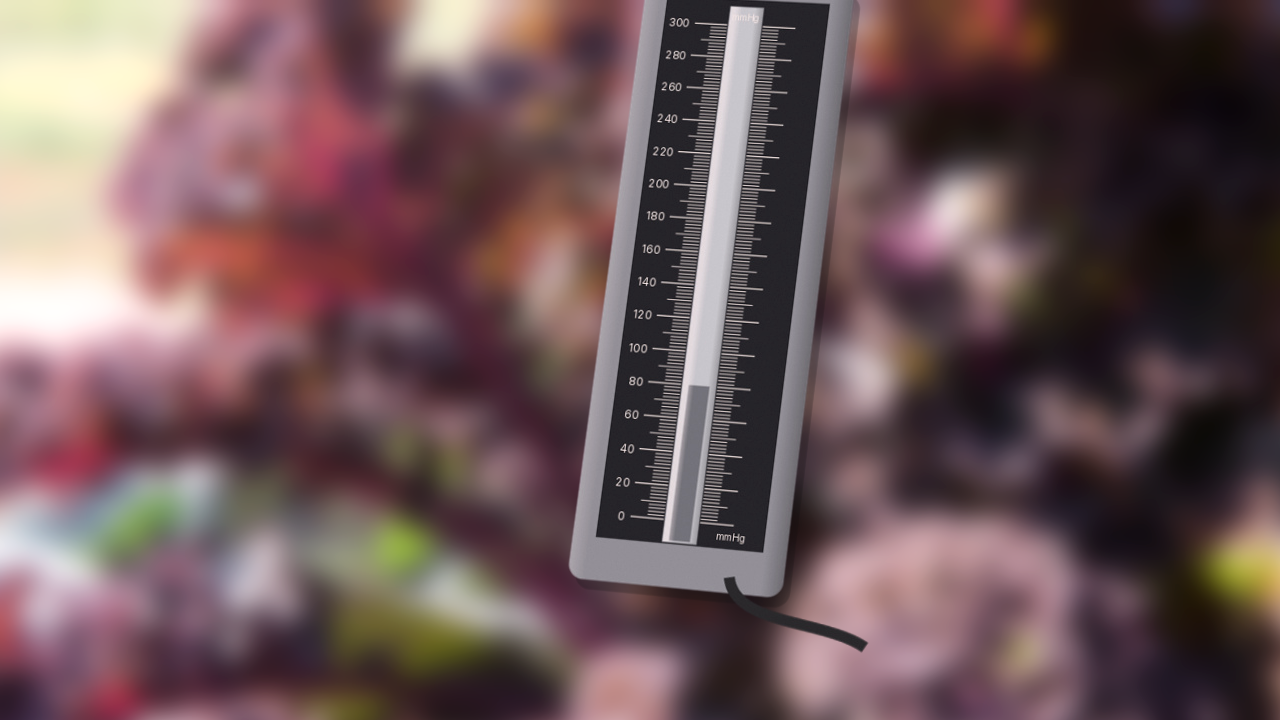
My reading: mmHg 80
